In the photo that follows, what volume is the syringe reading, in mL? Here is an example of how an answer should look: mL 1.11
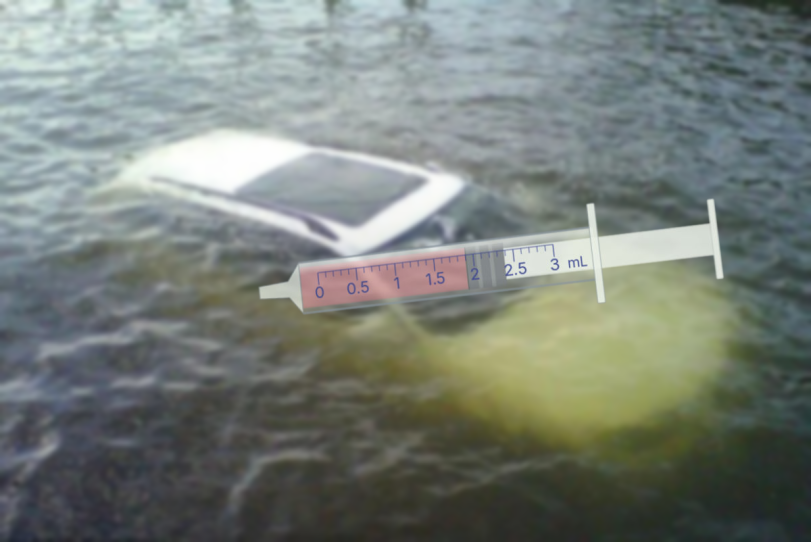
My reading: mL 1.9
